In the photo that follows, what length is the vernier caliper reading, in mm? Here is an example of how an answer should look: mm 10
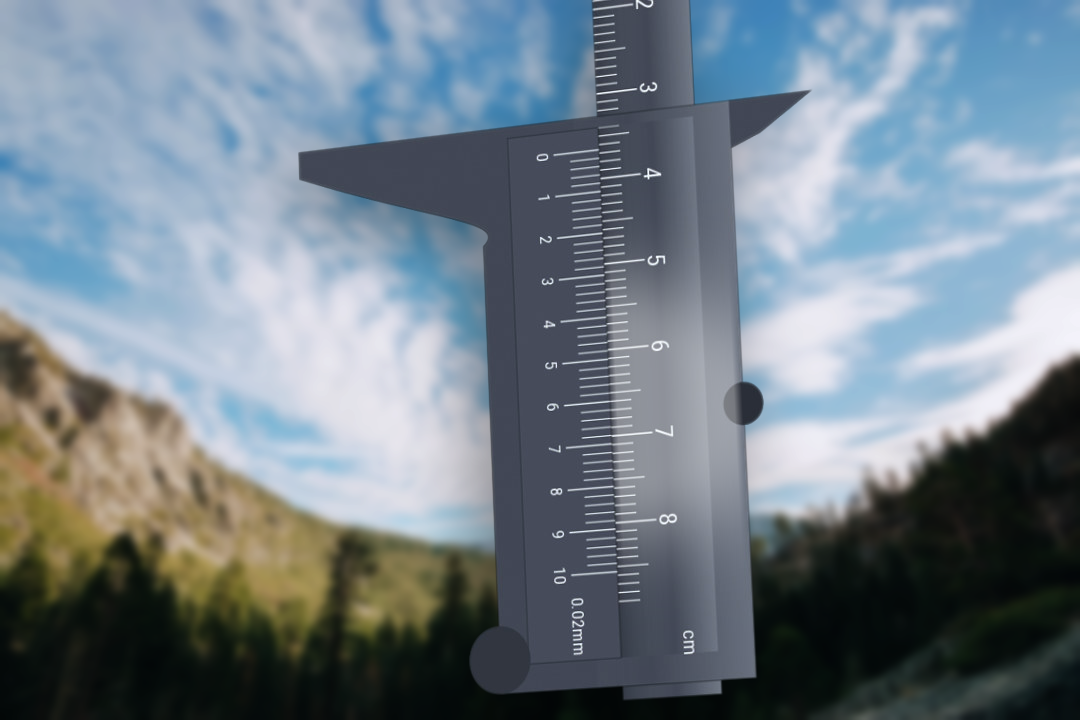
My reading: mm 36.6
